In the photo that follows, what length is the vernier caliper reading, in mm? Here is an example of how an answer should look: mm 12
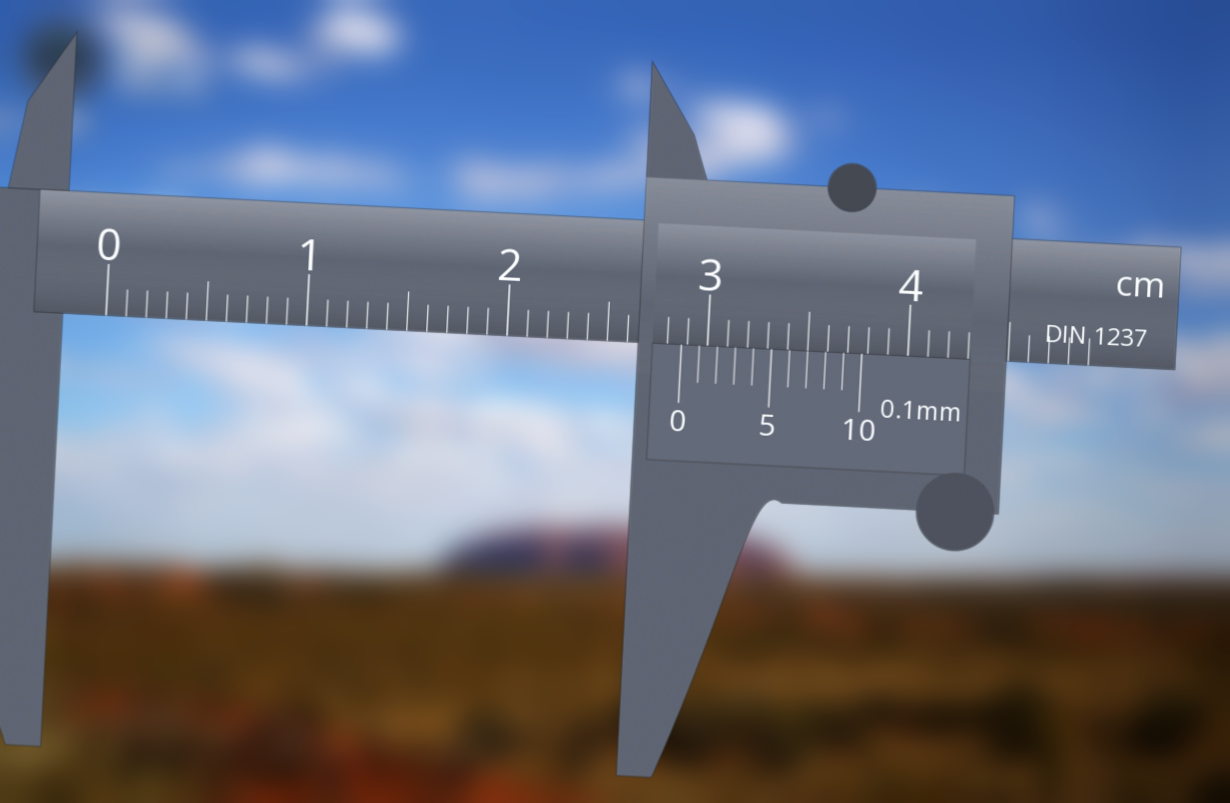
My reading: mm 28.7
